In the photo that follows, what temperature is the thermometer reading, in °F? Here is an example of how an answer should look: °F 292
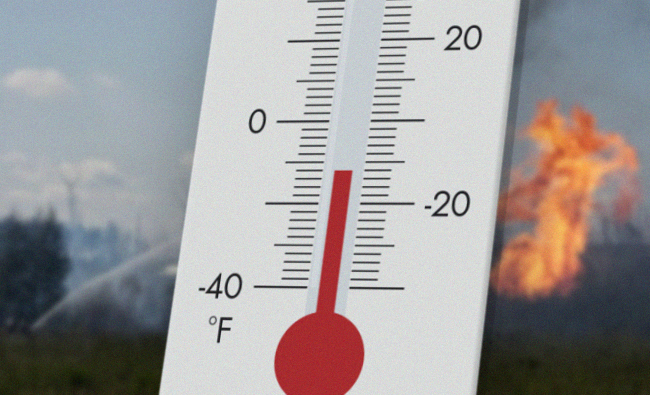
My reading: °F -12
